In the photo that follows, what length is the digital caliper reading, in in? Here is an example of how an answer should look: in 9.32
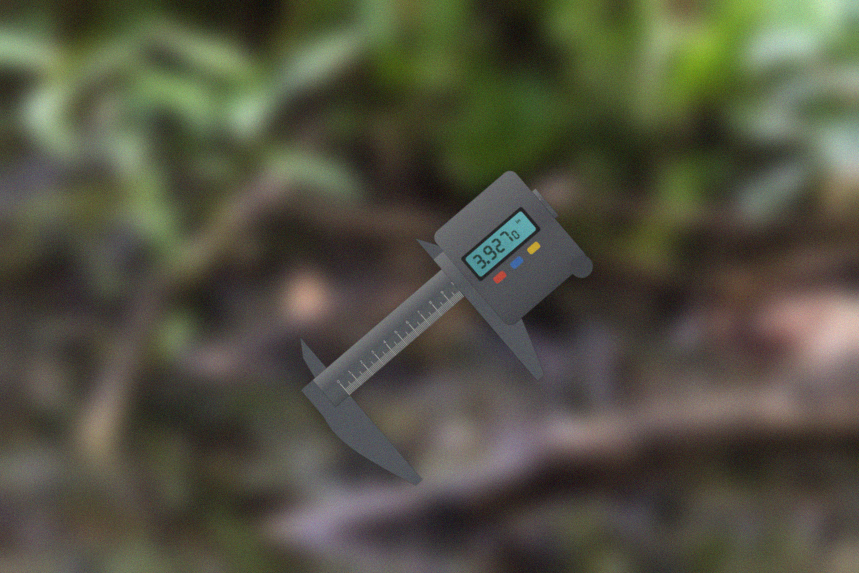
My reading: in 3.9270
